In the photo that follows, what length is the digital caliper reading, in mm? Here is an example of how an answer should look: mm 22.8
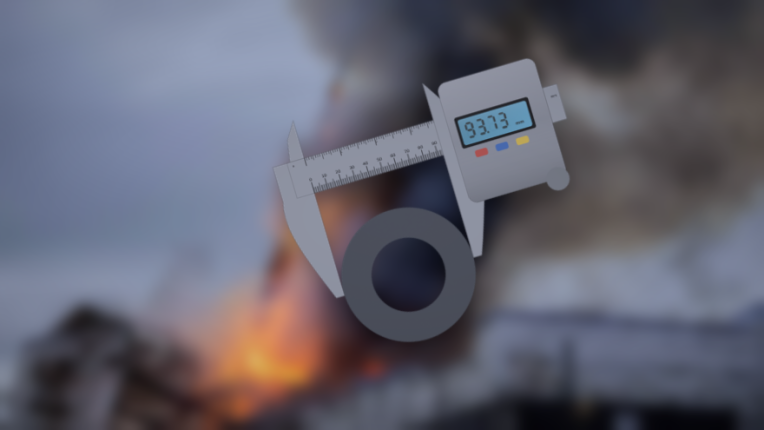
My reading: mm 93.73
